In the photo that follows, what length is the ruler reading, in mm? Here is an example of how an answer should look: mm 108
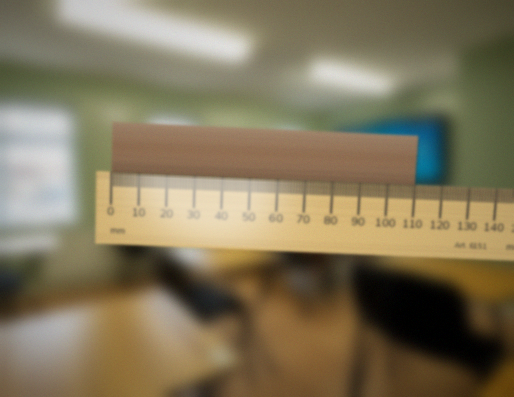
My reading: mm 110
